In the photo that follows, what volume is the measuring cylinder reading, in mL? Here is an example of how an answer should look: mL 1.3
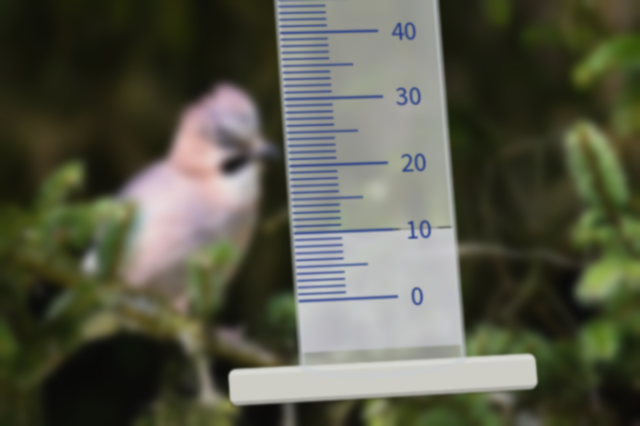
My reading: mL 10
